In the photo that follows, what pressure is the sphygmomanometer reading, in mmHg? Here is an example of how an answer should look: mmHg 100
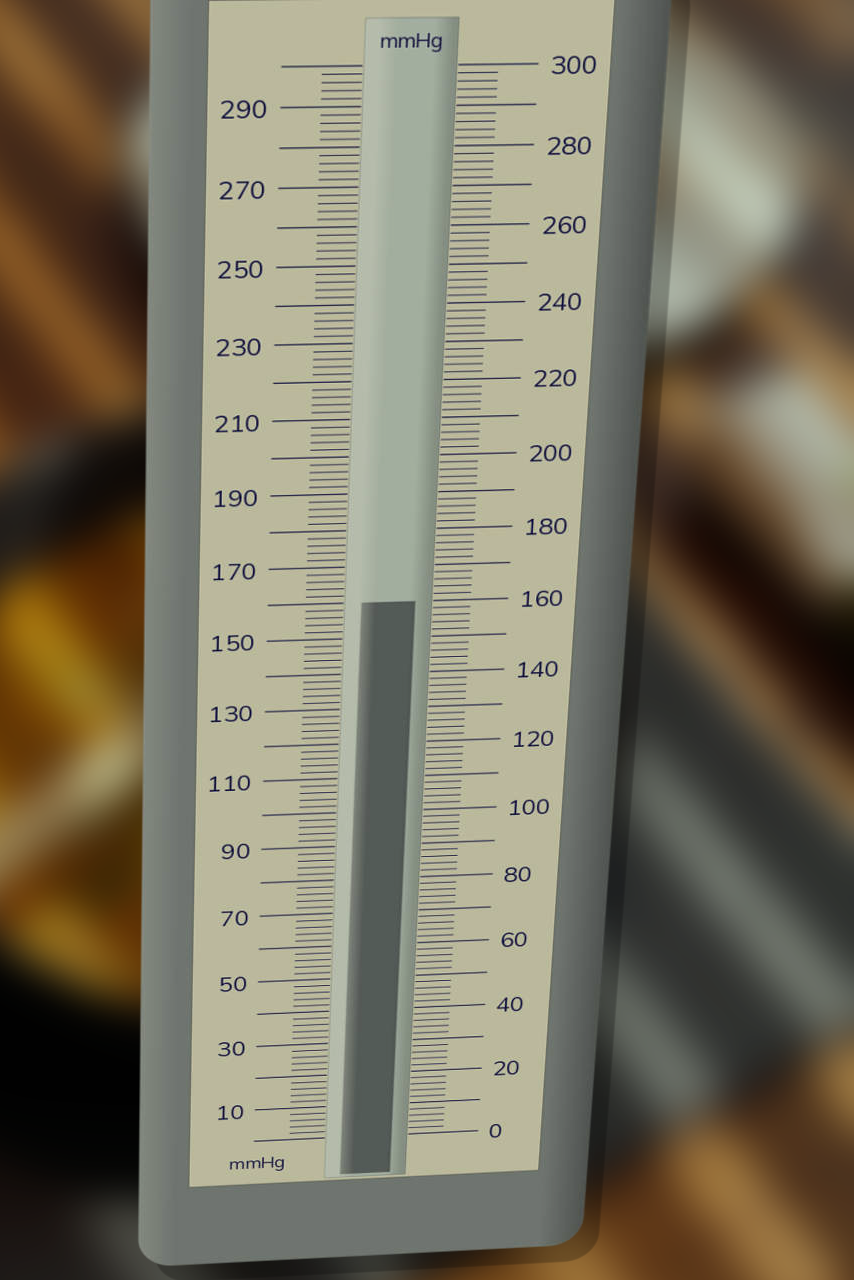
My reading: mmHg 160
